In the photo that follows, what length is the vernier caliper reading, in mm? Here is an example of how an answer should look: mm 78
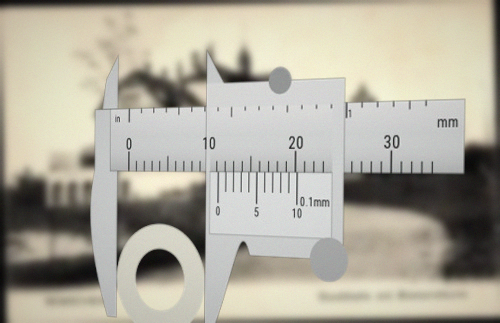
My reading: mm 11.2
